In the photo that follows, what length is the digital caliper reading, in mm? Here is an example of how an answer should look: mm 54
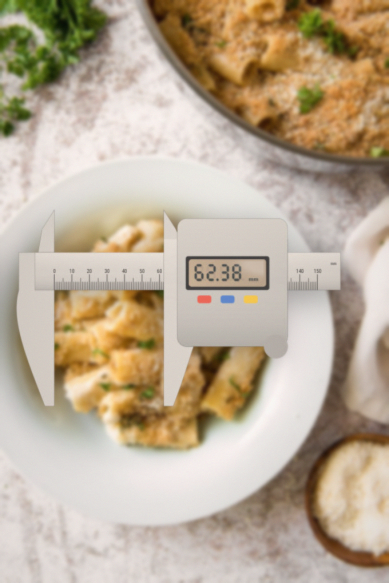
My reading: mm 62.38
